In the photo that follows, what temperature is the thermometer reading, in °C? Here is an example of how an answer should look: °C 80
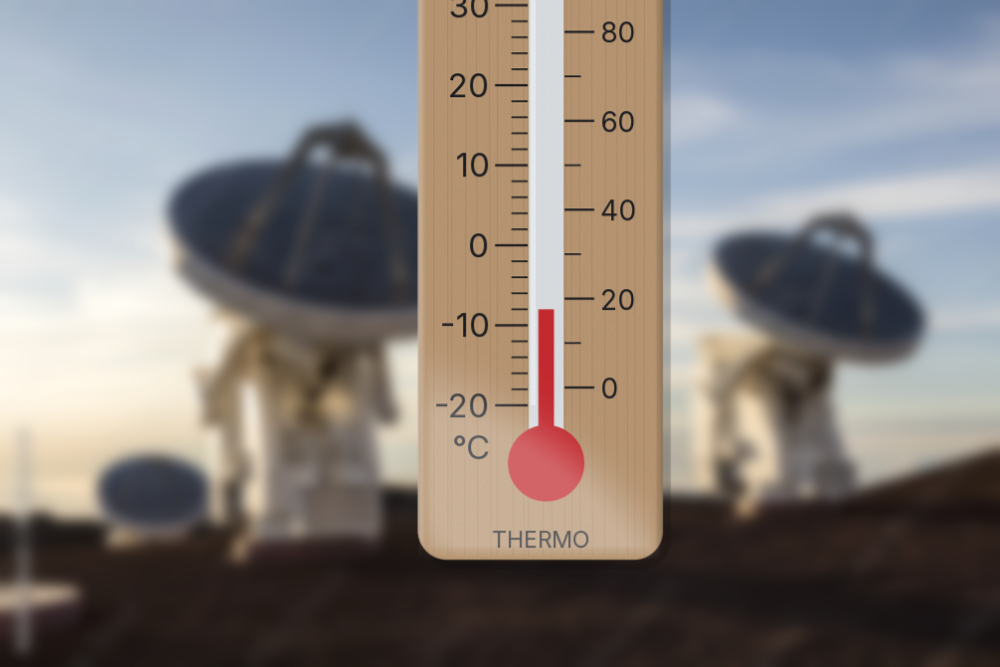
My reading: °C -8
